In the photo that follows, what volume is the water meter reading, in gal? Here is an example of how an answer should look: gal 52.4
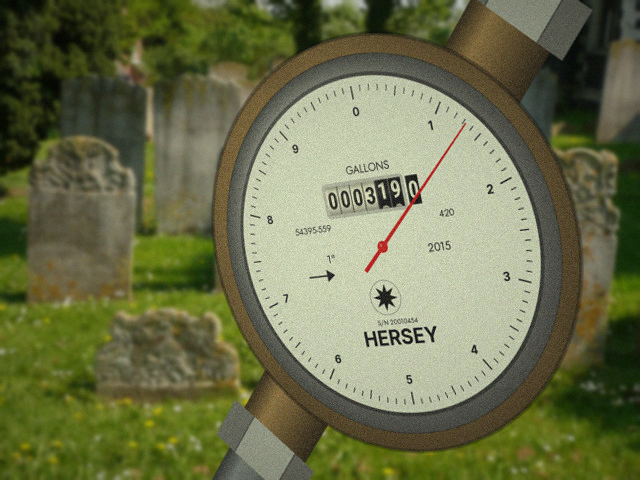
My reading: gal 3191.3
